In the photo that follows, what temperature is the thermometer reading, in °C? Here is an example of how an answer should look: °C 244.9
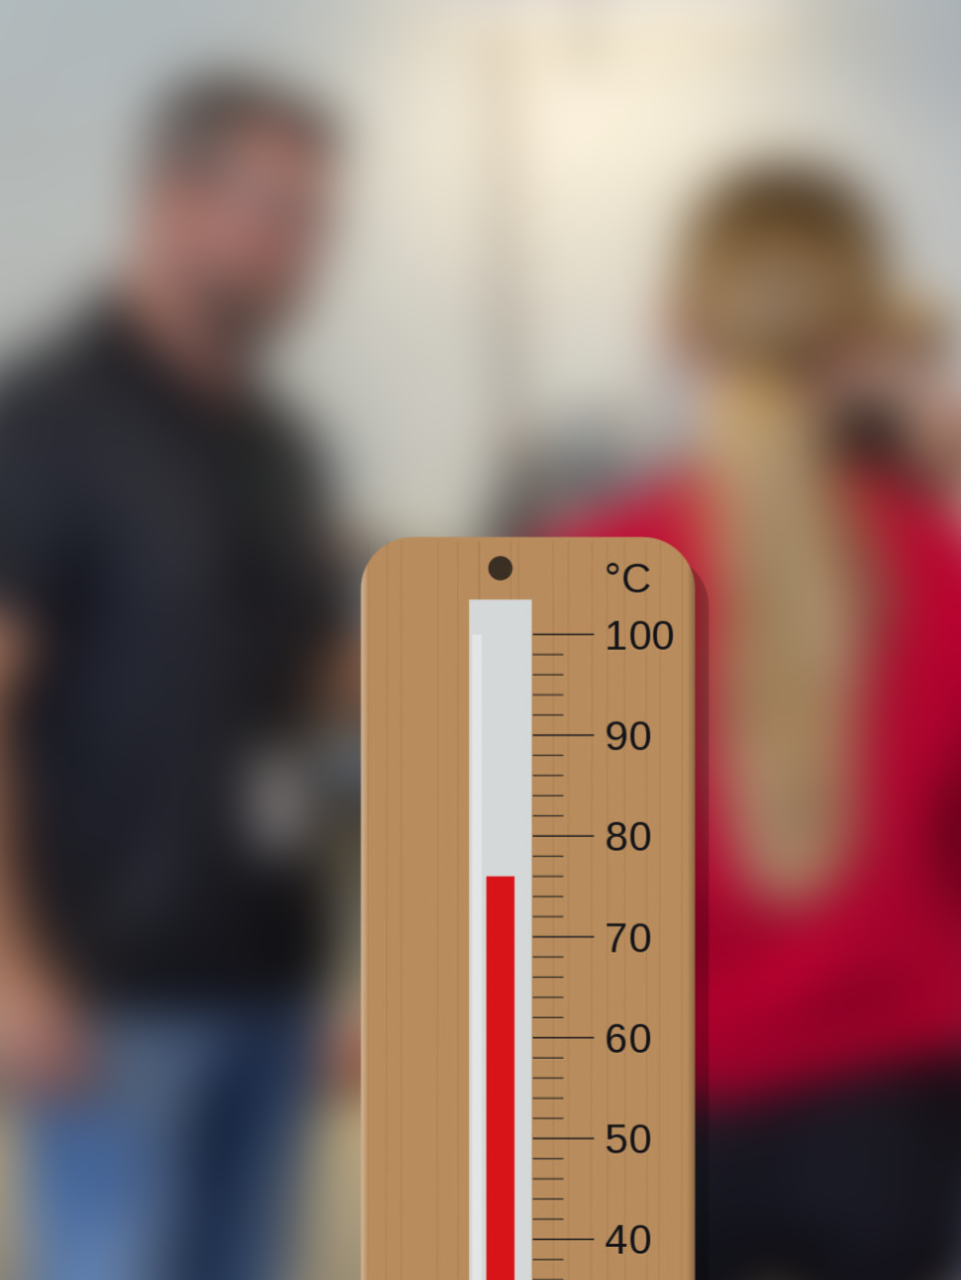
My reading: °C 76
